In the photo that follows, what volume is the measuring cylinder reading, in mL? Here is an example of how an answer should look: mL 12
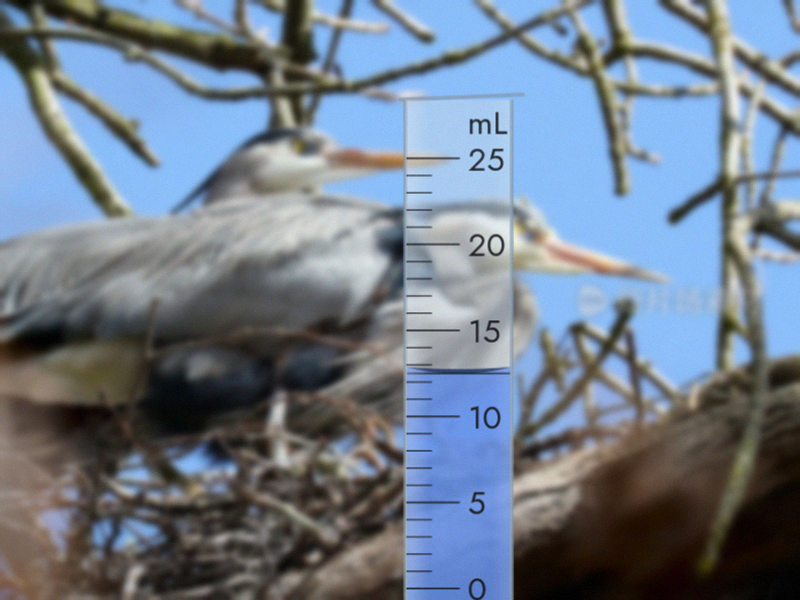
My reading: mL 12.5
